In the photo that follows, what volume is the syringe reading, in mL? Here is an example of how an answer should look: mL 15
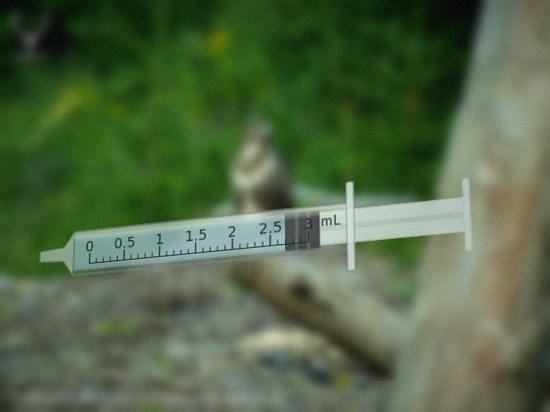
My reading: mL 2.7
